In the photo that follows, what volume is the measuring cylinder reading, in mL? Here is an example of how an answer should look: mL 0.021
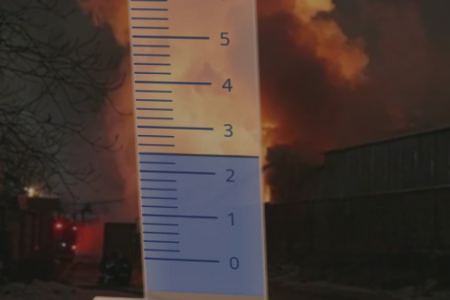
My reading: mL 2.4
